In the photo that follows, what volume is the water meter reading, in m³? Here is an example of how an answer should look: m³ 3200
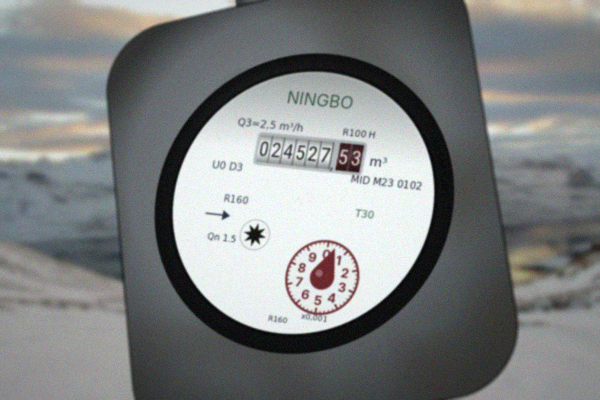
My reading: m³ 24527.530
